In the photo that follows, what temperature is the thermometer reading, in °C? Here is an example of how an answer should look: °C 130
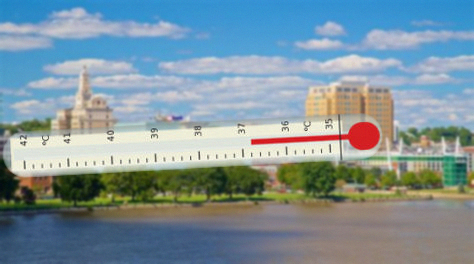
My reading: °C 36.8
